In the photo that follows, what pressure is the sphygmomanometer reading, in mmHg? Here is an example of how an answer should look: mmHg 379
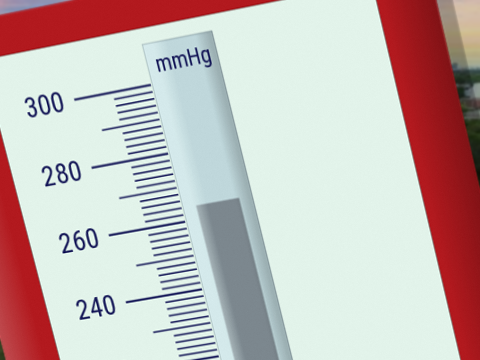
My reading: mmHg 264
